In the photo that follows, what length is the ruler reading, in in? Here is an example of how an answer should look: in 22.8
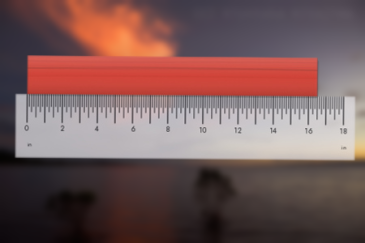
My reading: in 16.5
